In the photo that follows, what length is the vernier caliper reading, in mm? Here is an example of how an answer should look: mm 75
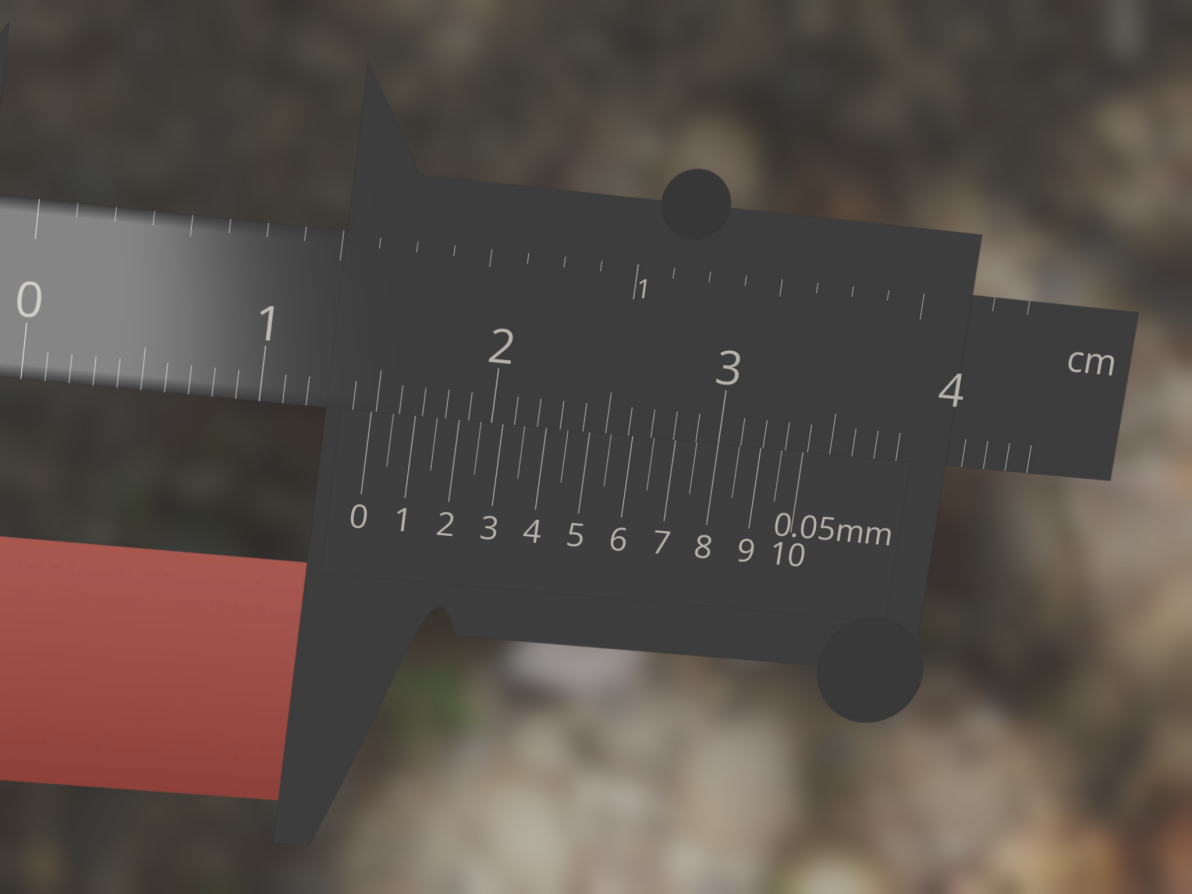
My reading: mm 14.80
